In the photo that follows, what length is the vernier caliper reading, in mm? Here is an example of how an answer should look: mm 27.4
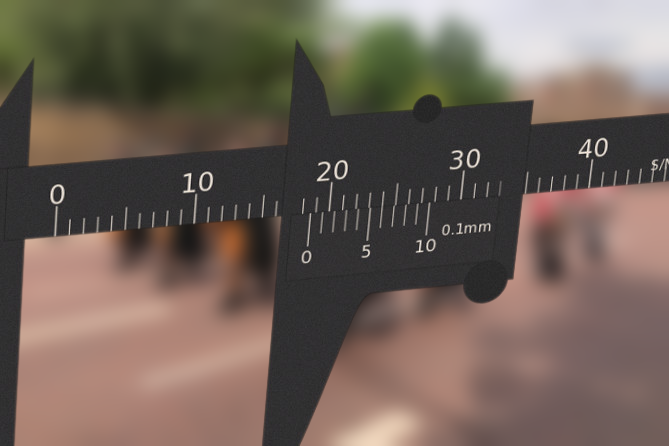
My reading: mm 18.6
